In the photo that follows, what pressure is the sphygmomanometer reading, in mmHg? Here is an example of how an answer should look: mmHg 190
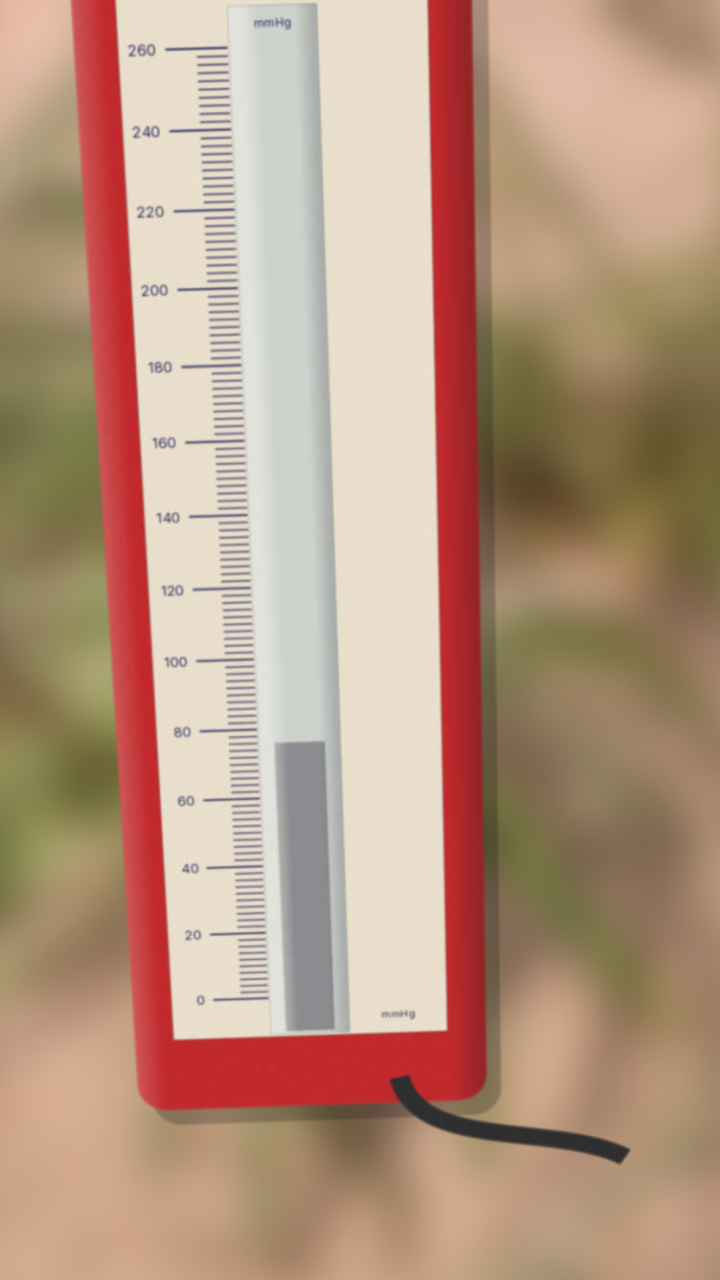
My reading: mmHg 76
